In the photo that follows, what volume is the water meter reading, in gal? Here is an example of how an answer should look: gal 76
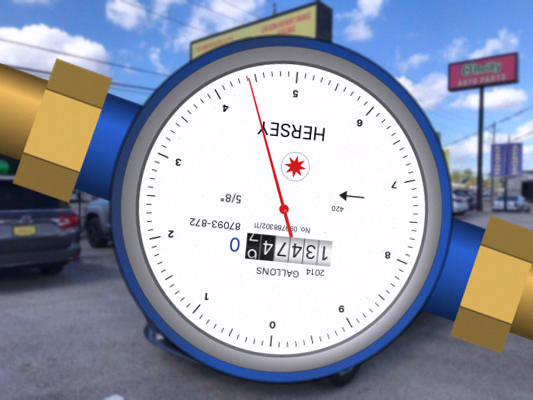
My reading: gal 1347464.4
